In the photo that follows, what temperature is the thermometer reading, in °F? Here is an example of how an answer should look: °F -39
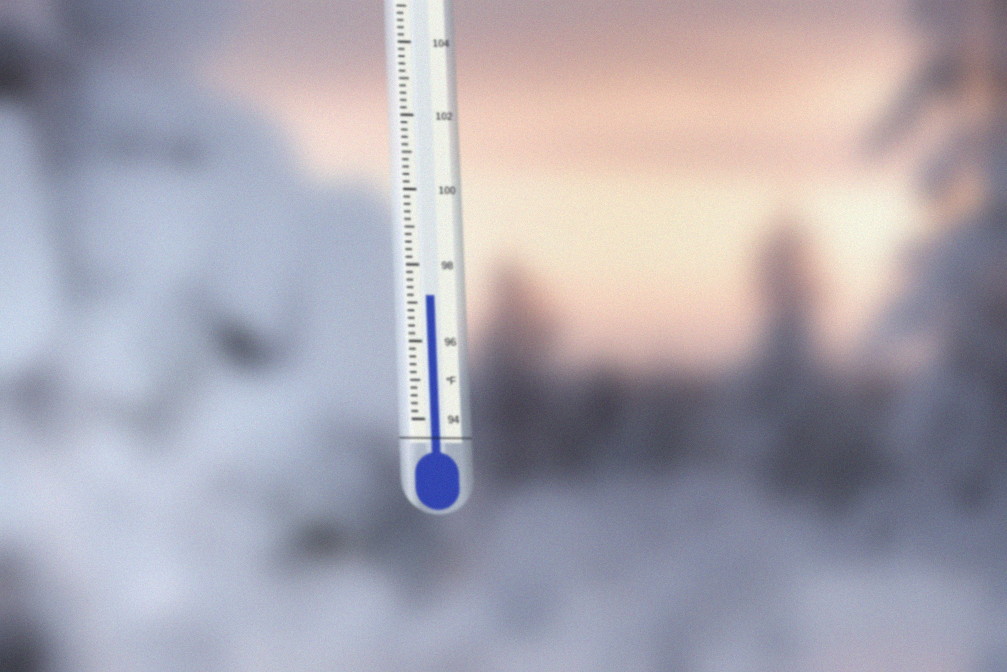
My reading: °F 97.2
